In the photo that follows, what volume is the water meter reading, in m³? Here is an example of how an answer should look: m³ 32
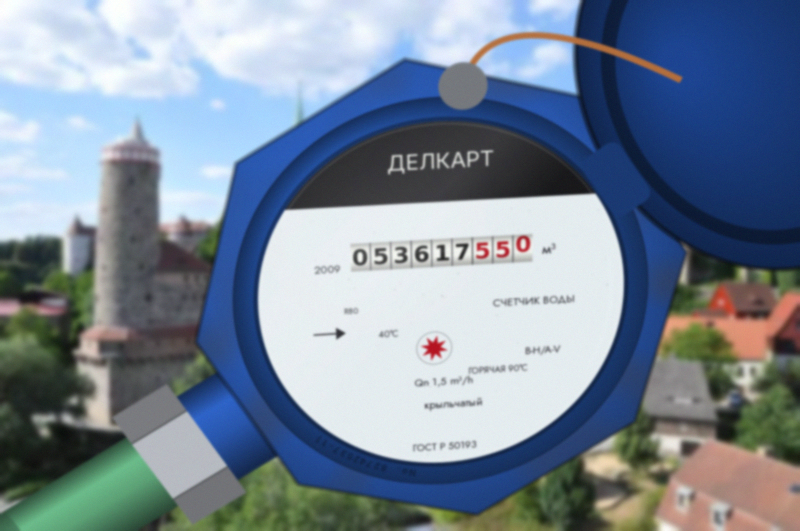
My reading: m³ 53617.550
